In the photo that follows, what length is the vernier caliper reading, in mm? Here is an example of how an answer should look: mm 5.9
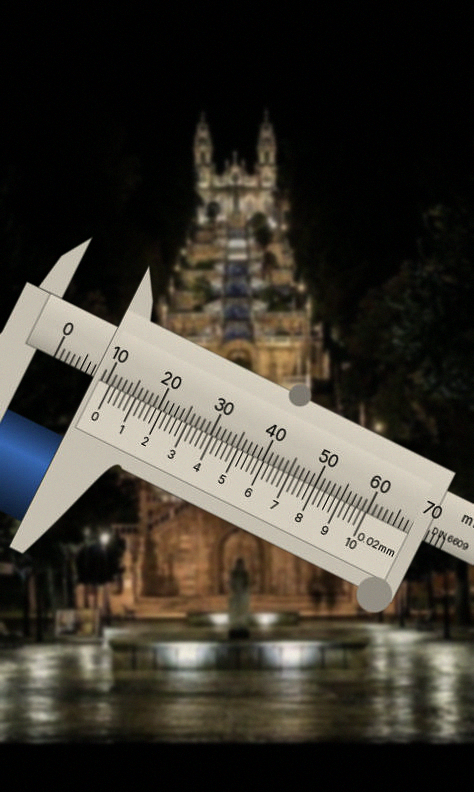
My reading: mm 10.8
